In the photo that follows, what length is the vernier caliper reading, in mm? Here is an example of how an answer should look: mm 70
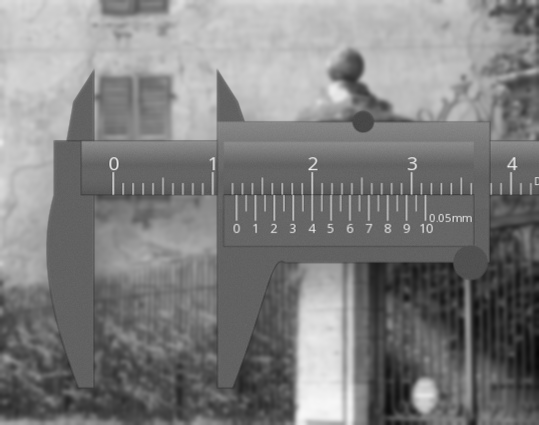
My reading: mm 12.4
